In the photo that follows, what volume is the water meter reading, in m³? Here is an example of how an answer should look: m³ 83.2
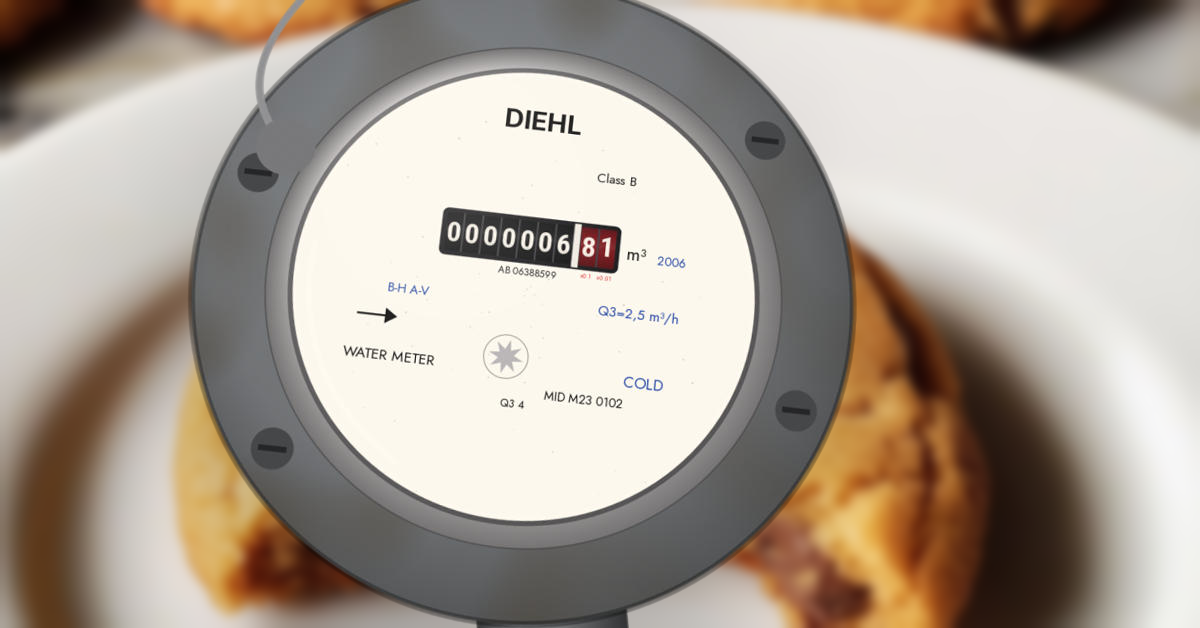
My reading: m³ 6.81
